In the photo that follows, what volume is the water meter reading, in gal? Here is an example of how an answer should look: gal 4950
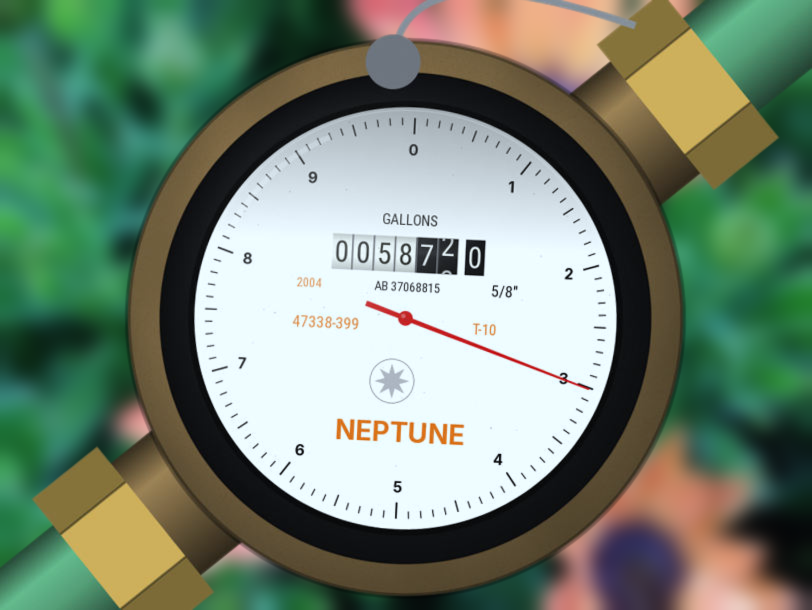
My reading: gal 58723.0
